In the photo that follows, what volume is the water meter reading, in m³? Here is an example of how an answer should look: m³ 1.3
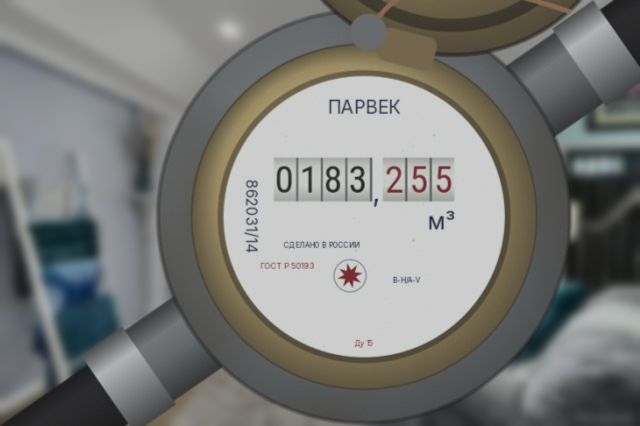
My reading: m³ 183.255
